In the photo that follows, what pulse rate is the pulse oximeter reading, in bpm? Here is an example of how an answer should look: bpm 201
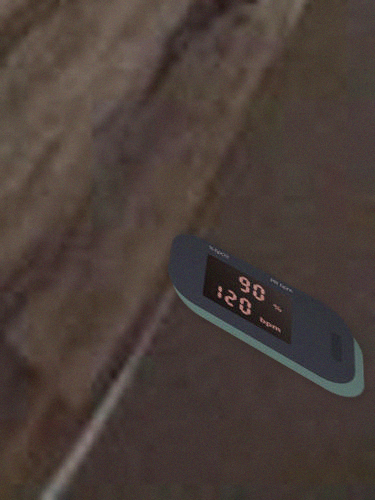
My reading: bpm 120
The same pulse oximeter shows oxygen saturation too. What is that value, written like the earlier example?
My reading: % 90
